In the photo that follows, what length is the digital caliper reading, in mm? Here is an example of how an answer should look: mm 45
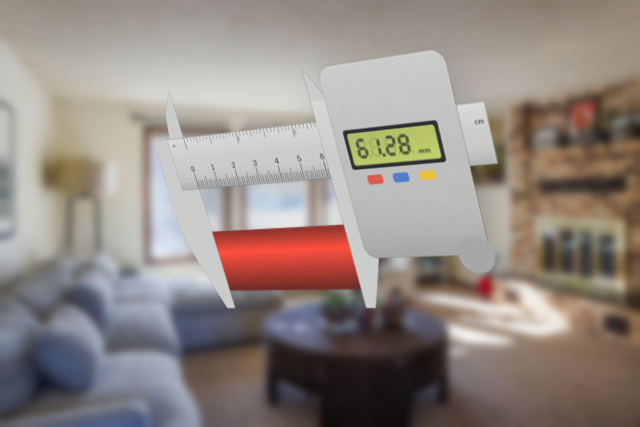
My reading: mm 61.28
